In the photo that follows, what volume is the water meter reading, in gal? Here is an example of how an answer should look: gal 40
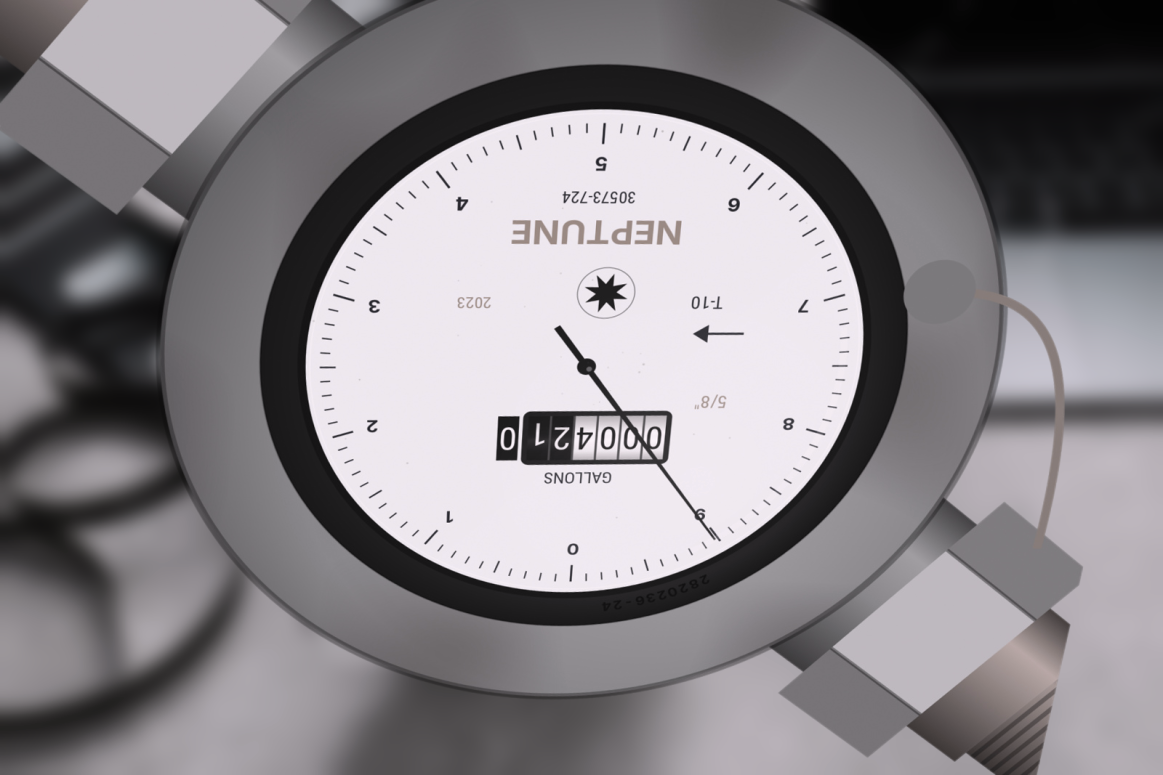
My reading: gal 4209.0
